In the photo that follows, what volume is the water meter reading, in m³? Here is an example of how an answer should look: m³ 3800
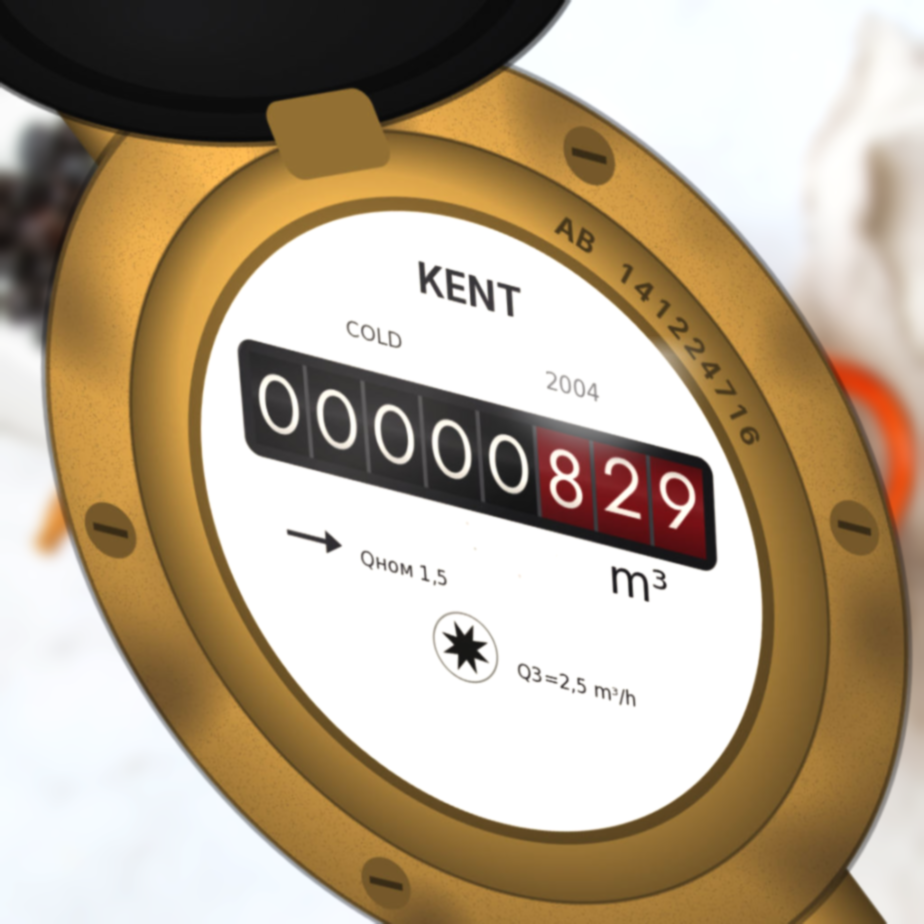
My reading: m³ 0.829
